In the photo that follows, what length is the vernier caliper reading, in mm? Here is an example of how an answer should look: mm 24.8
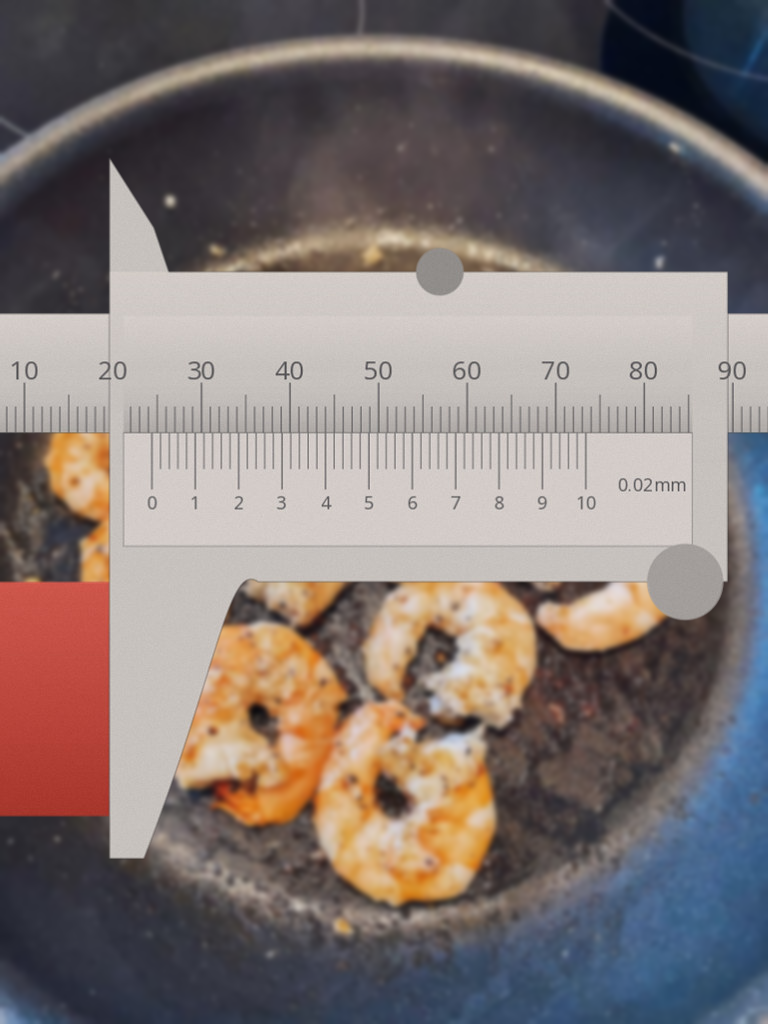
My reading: mm 24.4
